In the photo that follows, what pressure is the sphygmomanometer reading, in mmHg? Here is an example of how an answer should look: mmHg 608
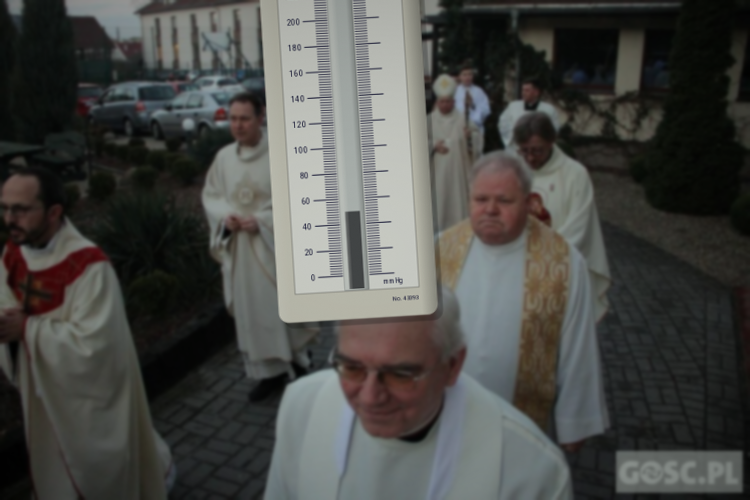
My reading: mmHg 50
